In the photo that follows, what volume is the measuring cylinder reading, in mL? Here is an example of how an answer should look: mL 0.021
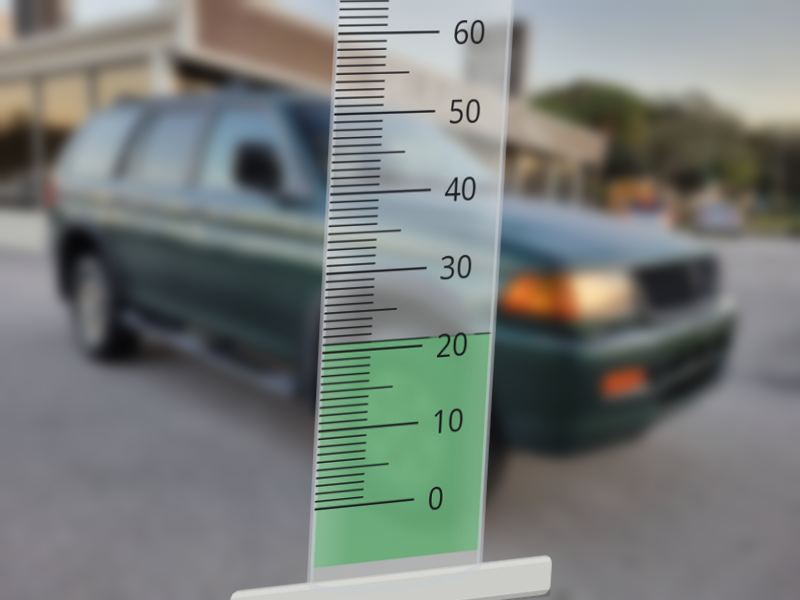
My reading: mL 21
